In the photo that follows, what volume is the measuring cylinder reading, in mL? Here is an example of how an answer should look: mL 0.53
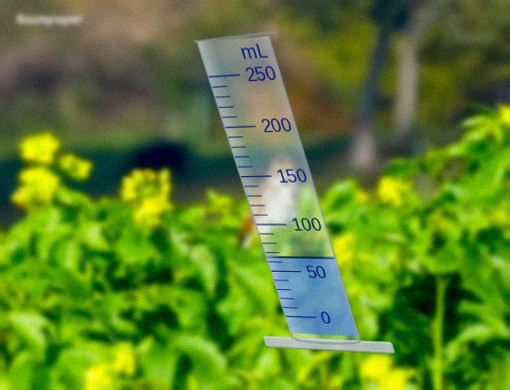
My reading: mL 65
